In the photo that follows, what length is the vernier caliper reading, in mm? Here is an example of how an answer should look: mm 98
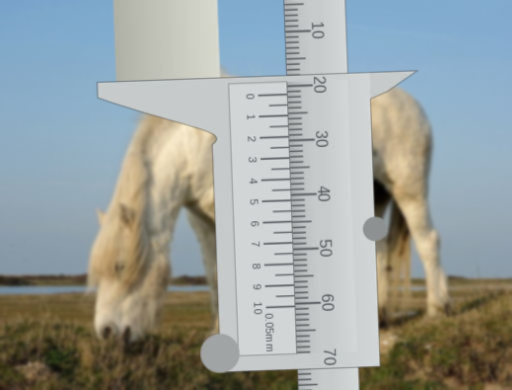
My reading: mm 21.5
